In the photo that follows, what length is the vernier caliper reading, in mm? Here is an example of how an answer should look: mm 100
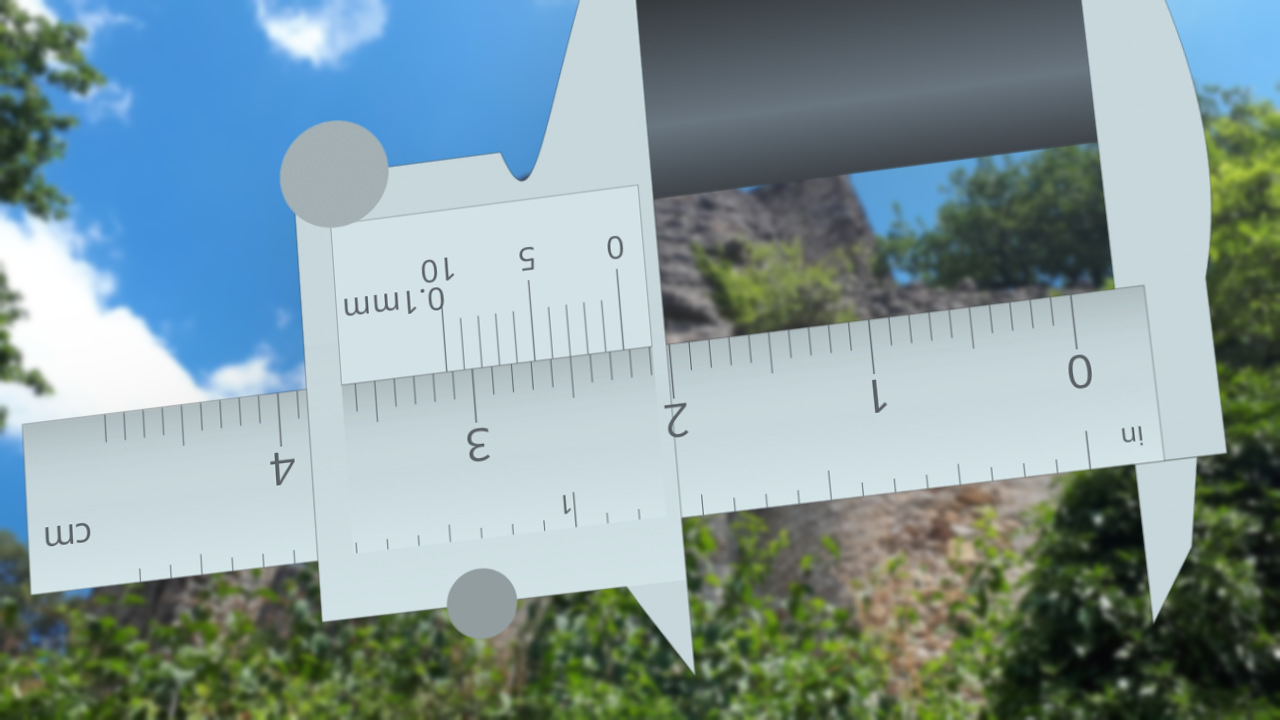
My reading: mm 22.3
